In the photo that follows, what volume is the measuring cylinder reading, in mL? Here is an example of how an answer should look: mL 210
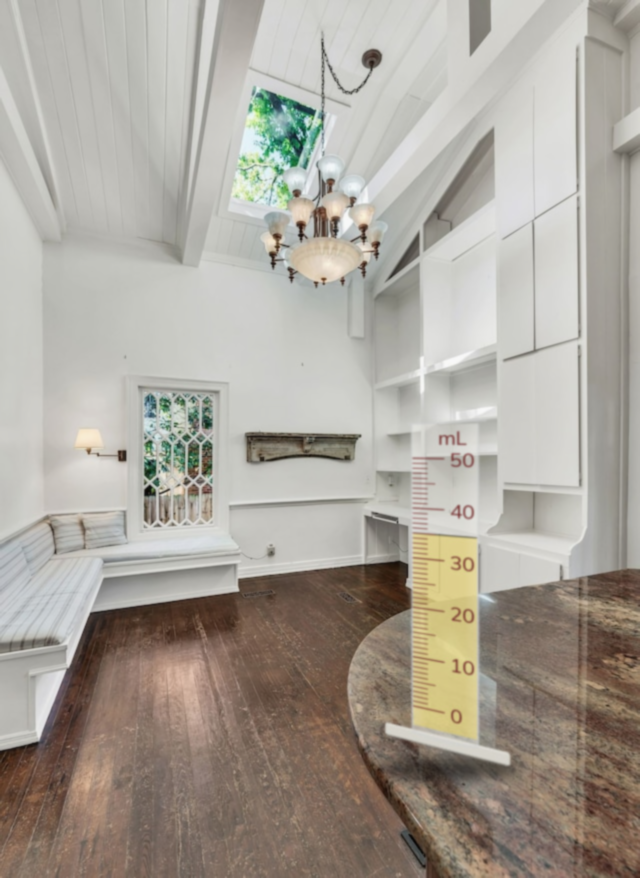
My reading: mL 35
